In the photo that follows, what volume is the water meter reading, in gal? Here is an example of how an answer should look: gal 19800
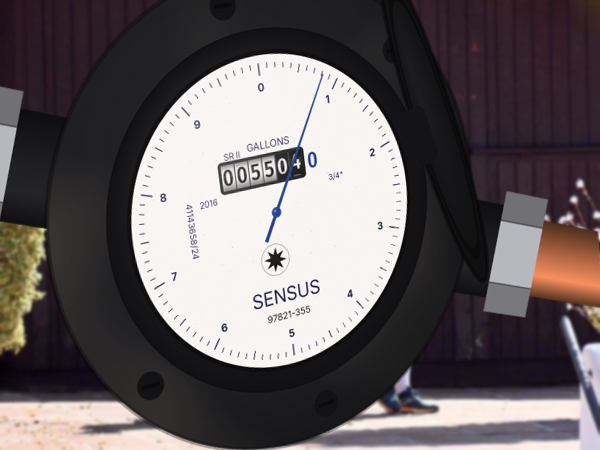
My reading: gal 55040.8
